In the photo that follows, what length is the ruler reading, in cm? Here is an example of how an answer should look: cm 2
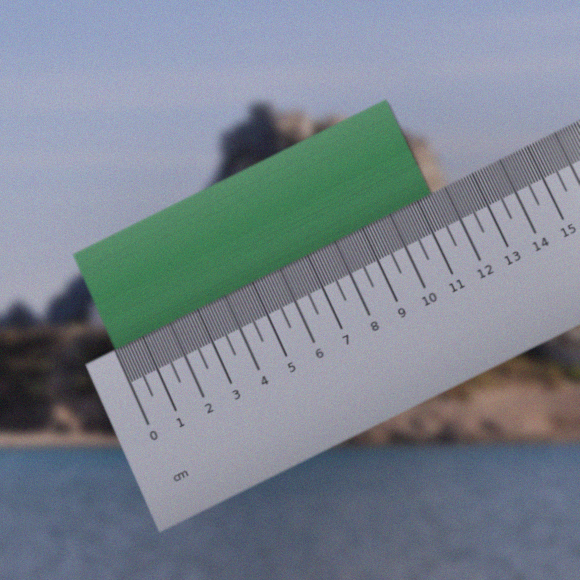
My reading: cm 11.5
